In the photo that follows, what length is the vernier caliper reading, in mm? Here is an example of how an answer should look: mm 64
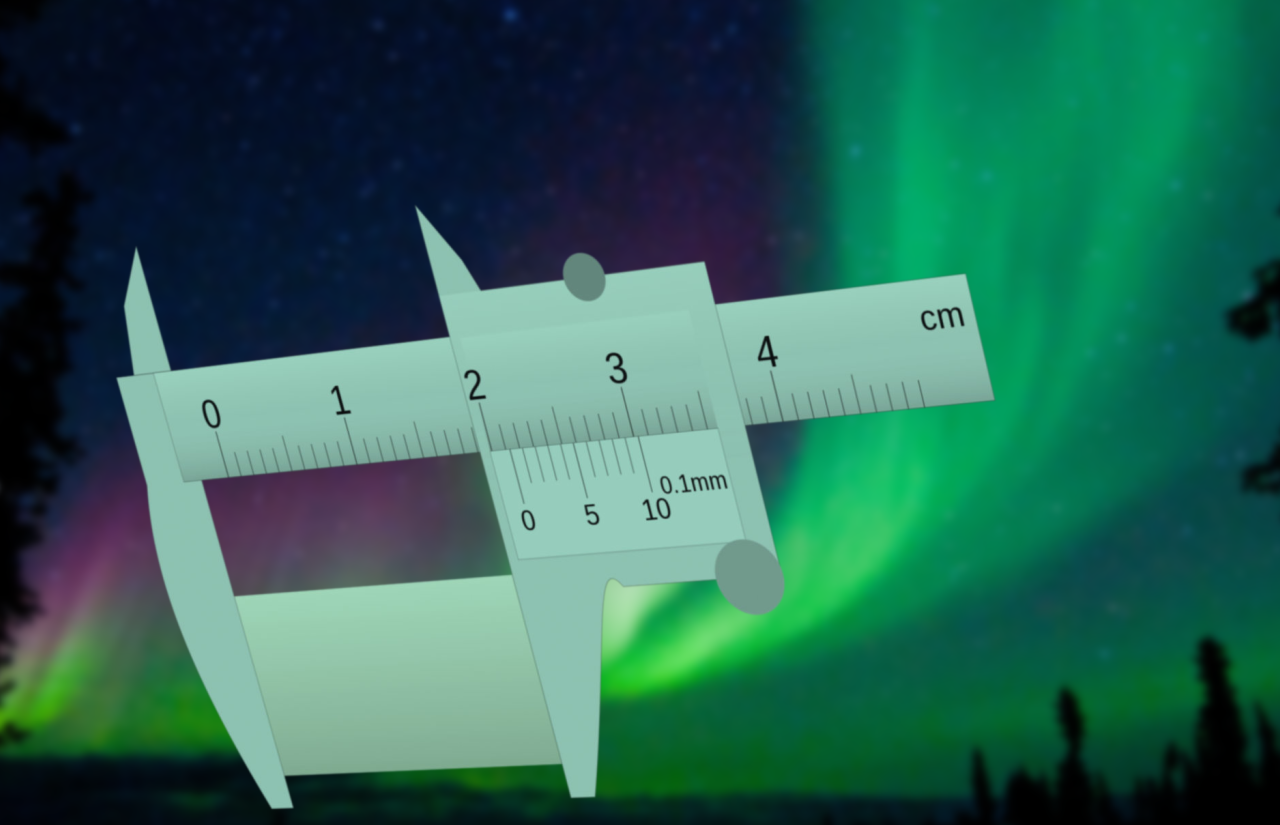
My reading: mm 21.3
